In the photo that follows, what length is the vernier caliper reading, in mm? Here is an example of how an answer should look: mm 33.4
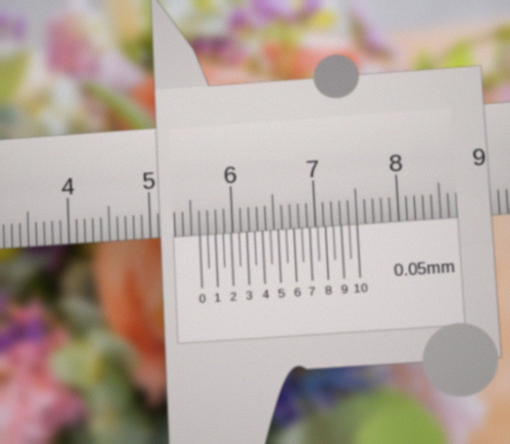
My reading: mm 56.0
